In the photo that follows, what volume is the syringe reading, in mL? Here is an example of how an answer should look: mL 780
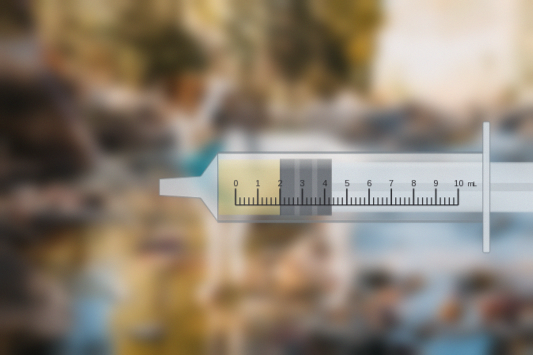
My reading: mL 2
